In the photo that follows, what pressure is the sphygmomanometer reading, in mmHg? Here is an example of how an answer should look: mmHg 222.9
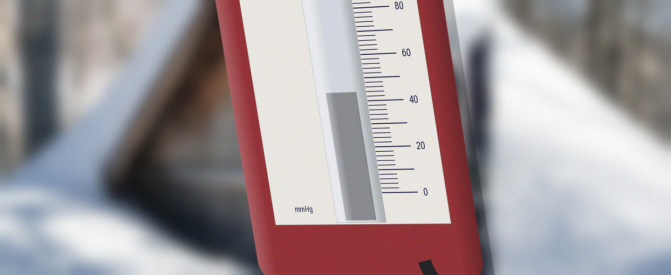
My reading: mmHg 44
